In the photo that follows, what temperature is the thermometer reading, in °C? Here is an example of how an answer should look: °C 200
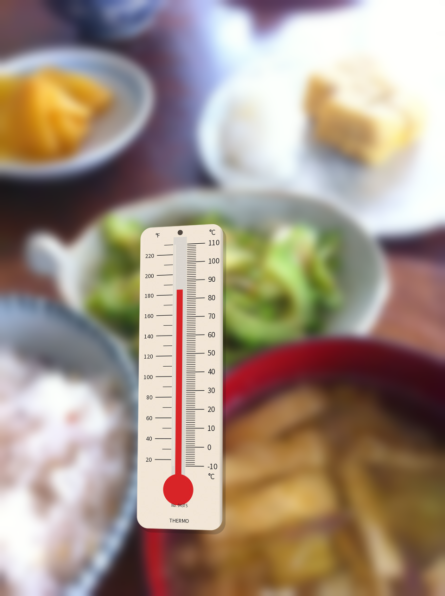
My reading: °C 85
